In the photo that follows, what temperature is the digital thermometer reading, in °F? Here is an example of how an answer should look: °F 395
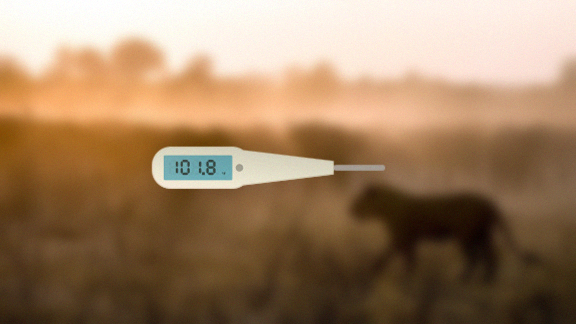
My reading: °F 101.8
